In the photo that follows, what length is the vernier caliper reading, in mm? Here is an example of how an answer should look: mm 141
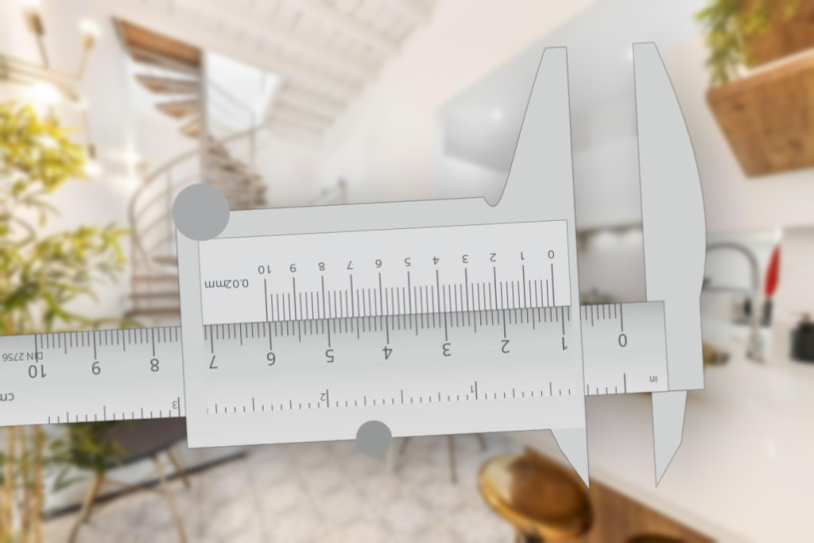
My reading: mm 11.4
